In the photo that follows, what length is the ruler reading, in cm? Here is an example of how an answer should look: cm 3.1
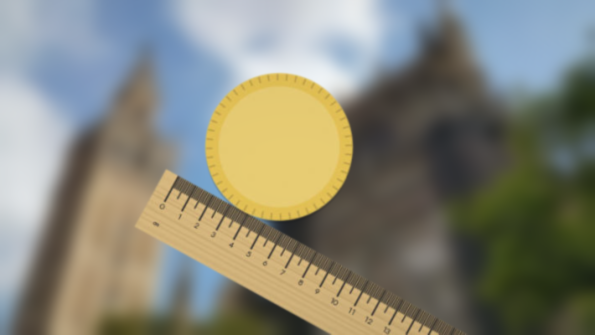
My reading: cm 7.5
